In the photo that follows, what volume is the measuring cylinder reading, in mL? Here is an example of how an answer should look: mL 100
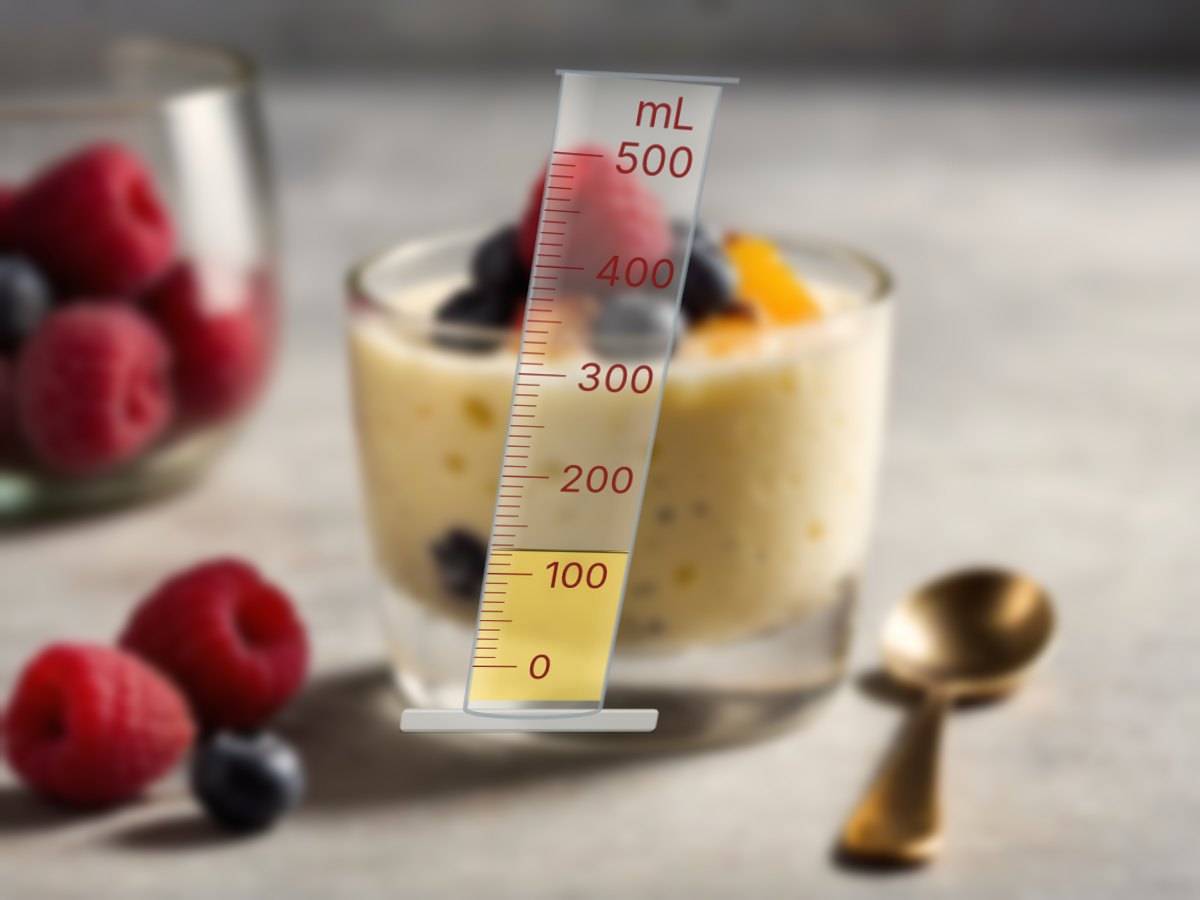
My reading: mL 125
